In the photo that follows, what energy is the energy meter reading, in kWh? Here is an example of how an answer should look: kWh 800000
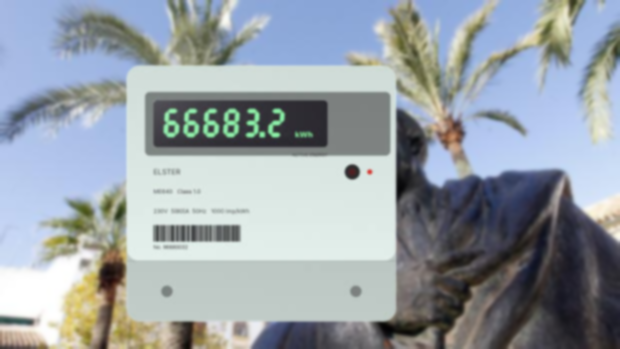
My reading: kWh 66683.2
